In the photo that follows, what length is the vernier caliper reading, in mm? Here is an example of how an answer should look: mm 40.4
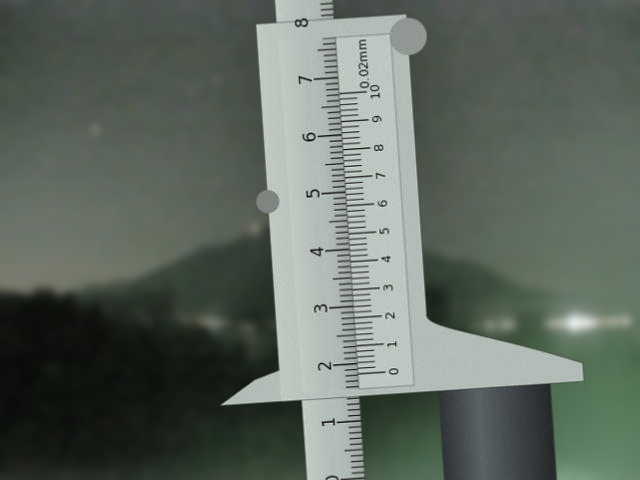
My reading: mm 18.2
